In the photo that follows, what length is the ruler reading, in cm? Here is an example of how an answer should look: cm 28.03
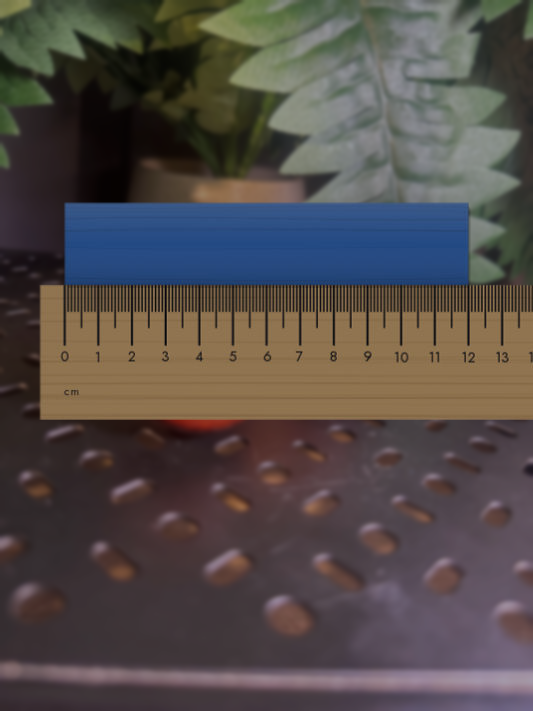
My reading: cm 12
